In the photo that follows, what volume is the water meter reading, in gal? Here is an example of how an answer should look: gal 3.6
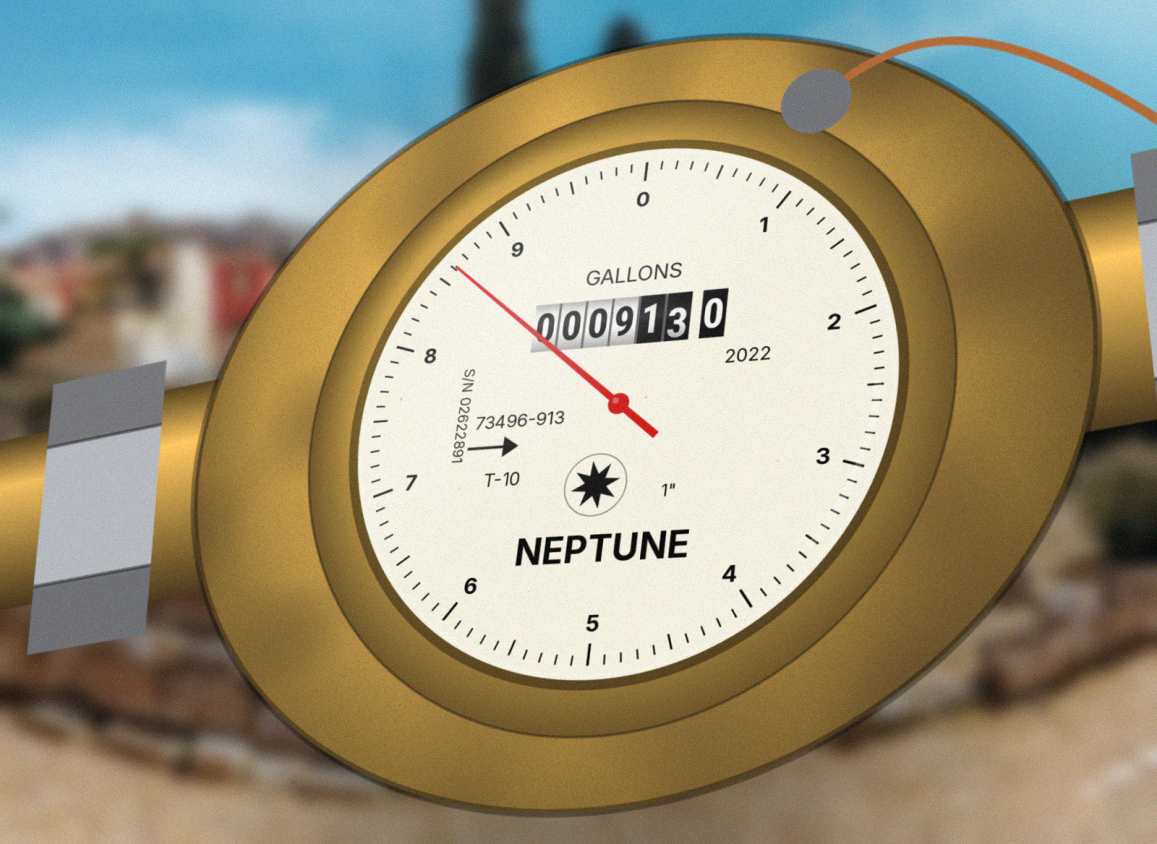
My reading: gal 9128.6
